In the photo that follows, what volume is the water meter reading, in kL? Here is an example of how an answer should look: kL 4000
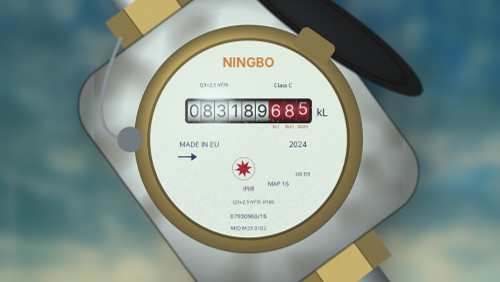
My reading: kL 83189.685
